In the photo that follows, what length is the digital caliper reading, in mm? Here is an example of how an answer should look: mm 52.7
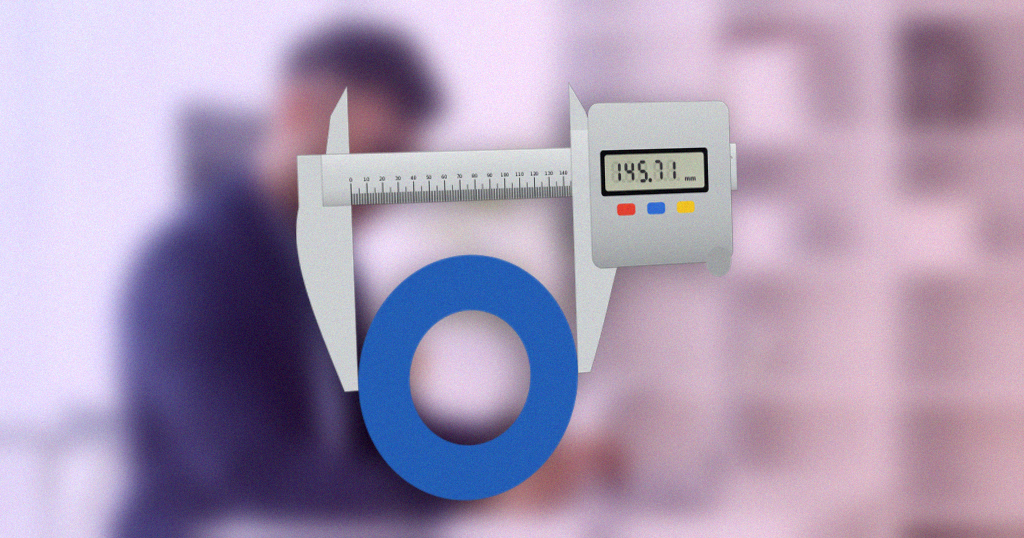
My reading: mm 145.71
